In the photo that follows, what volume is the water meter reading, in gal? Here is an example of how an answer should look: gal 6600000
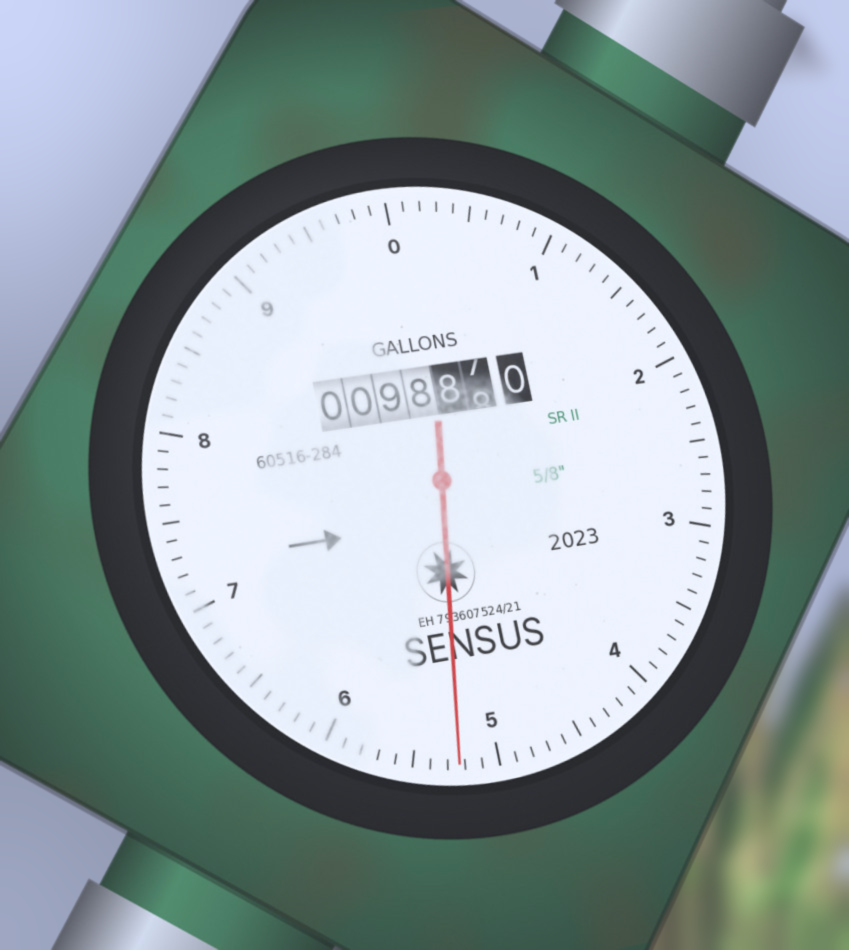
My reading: gal 98875.2
